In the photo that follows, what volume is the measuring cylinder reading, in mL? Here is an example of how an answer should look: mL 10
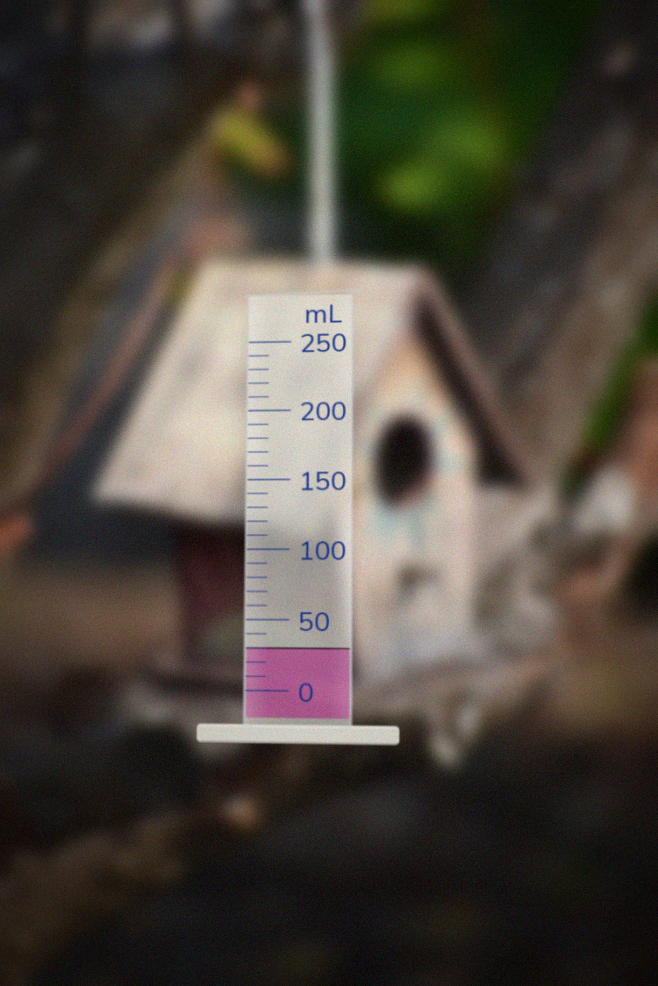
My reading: mL 30
